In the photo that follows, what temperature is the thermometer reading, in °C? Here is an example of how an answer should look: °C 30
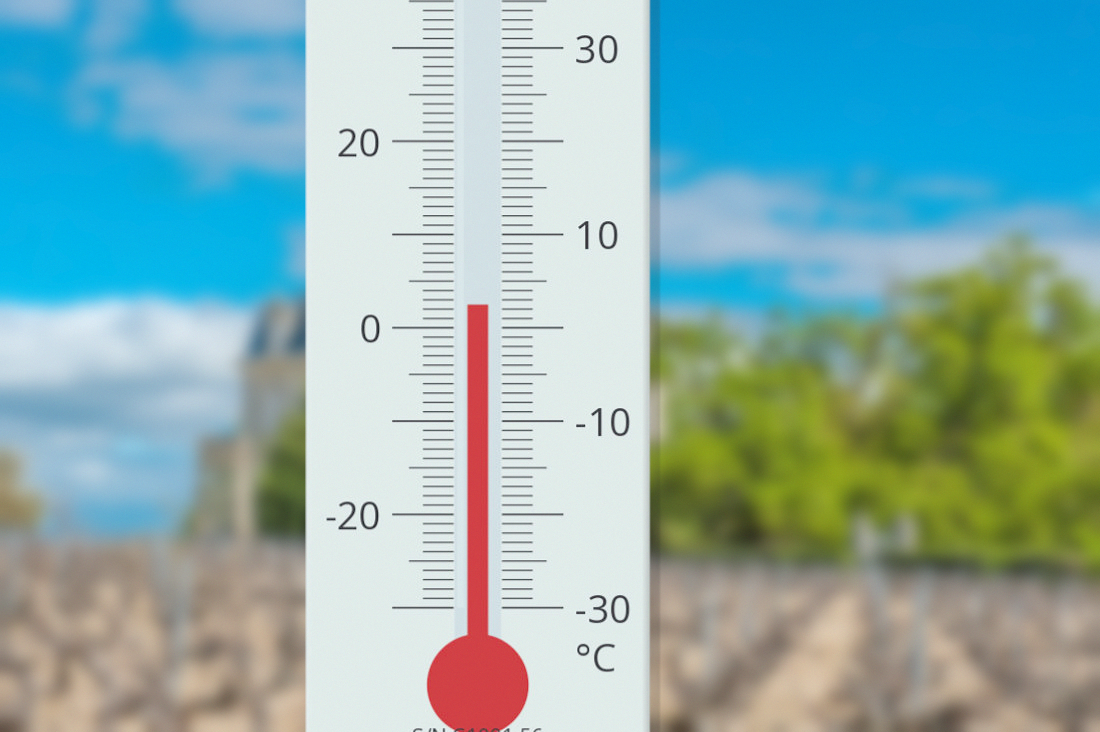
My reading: °C 2.5
